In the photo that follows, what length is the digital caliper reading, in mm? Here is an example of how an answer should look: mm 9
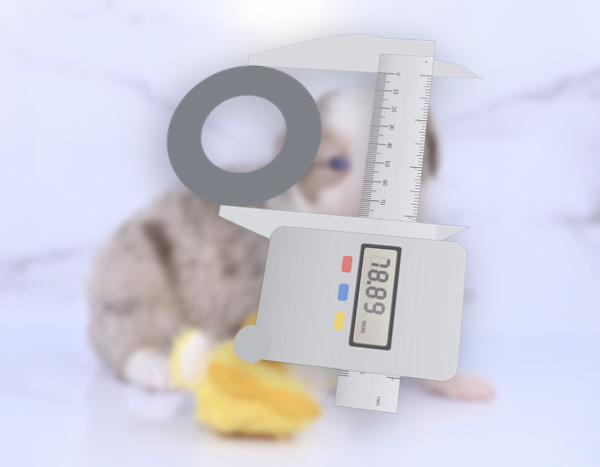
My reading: mm 78.89
